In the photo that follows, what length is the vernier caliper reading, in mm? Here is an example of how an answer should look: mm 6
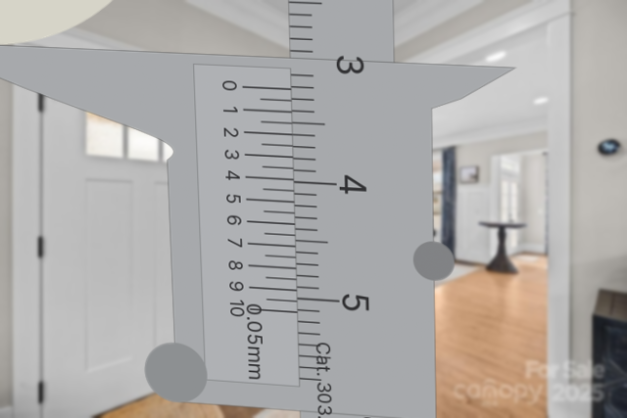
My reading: mm 32.2
